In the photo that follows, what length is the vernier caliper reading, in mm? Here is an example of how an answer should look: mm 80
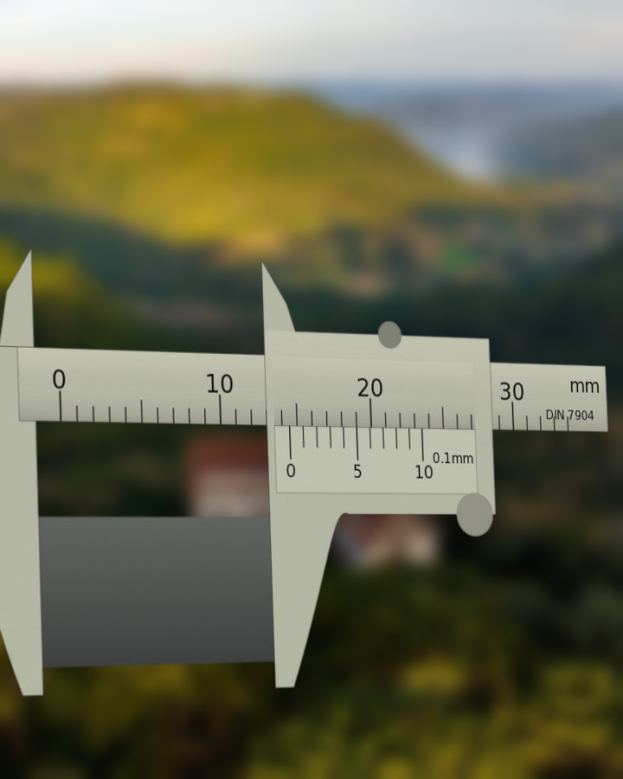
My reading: mm 14.5
